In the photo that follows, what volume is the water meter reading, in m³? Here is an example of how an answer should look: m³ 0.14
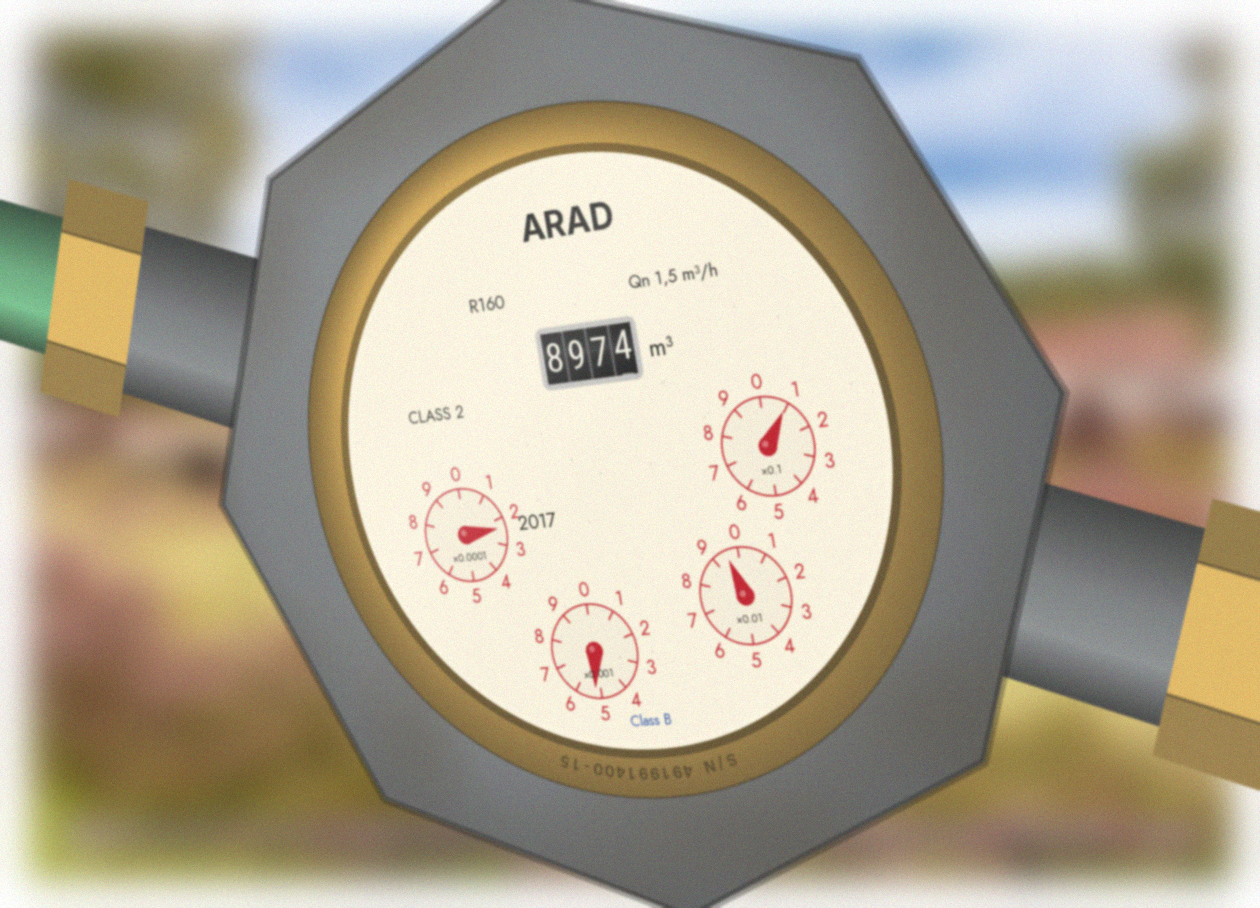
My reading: m³ 8974.0952
